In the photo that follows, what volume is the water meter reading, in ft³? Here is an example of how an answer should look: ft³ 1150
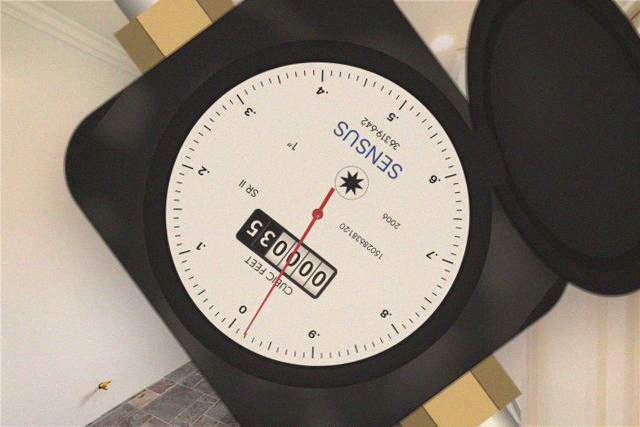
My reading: ft³ 34.98
